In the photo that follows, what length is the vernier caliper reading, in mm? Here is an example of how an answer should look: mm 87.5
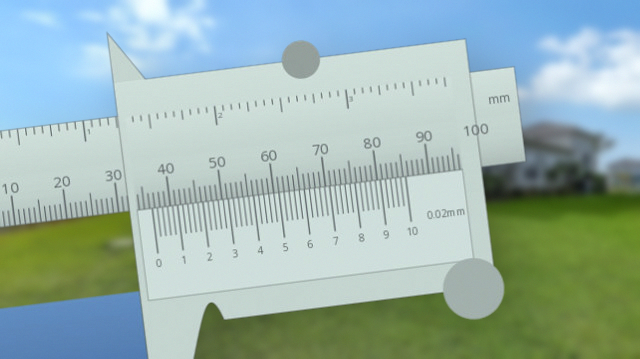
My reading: mm 36.5
